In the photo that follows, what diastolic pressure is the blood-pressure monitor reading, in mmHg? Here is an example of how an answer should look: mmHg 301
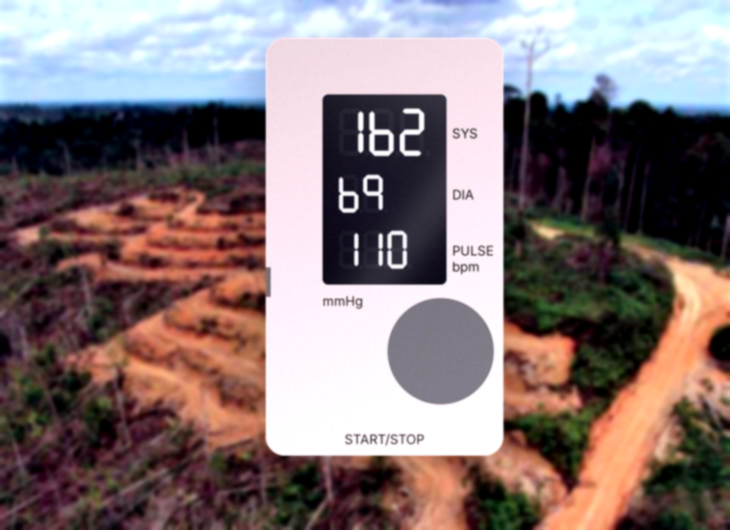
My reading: mmHg 69
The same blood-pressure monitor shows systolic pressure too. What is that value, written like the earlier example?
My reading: mmHg 162
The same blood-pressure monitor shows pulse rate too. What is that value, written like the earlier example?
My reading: bpm 110
